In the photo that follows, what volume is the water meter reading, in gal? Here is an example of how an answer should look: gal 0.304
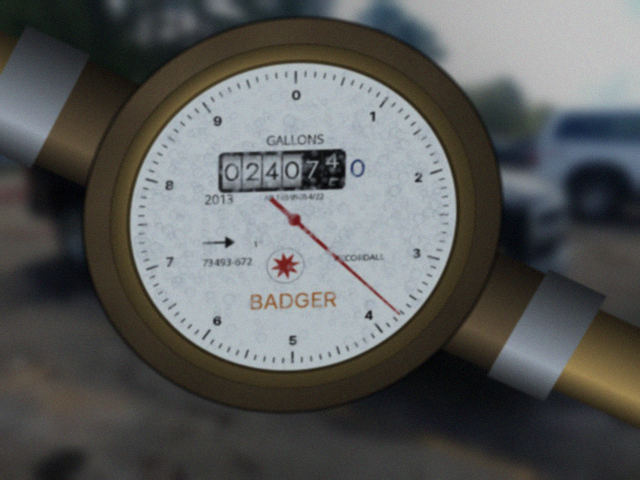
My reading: gal 240743.7
